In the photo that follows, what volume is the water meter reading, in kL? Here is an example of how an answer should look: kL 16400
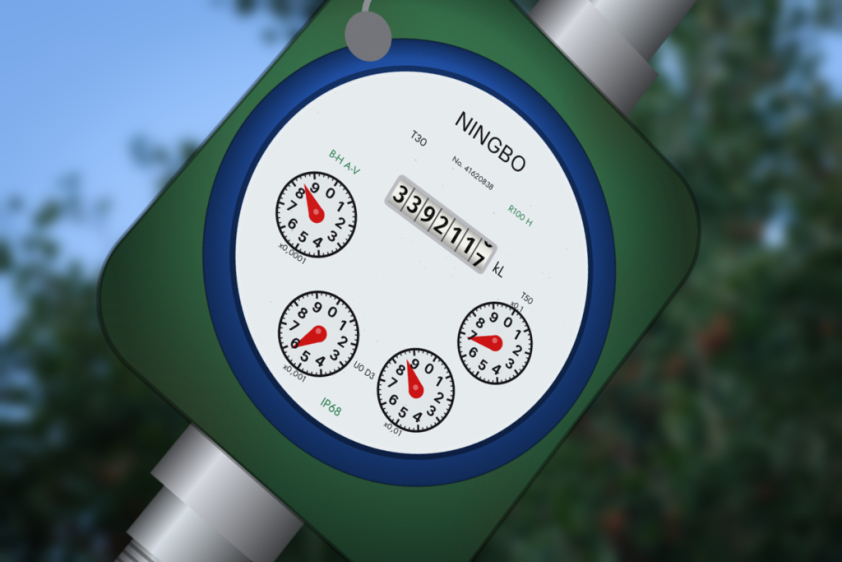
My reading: kL 3392116.6858
